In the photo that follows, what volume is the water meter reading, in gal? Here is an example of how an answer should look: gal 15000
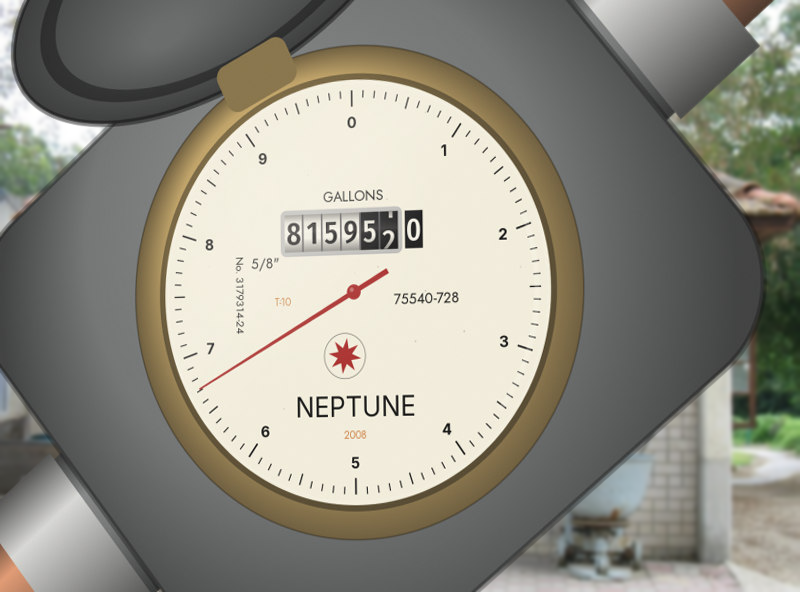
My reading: gal 8159516.7
